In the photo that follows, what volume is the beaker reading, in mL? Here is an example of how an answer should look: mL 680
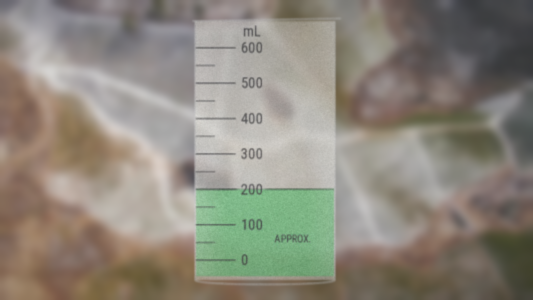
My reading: mL 200
